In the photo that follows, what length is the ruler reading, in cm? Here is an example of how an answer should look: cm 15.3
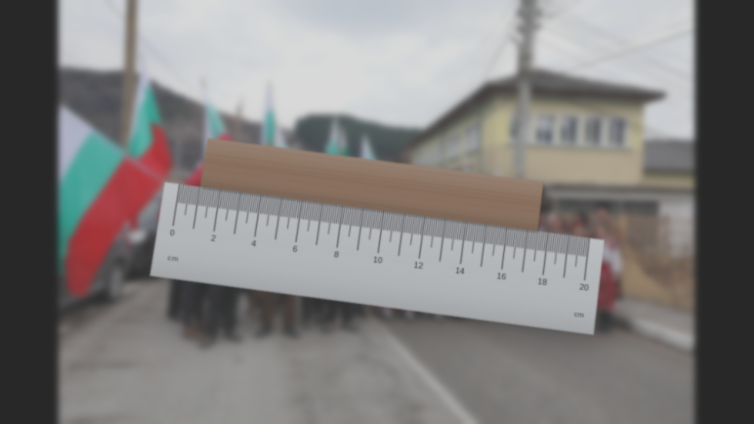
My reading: cm 16.5
